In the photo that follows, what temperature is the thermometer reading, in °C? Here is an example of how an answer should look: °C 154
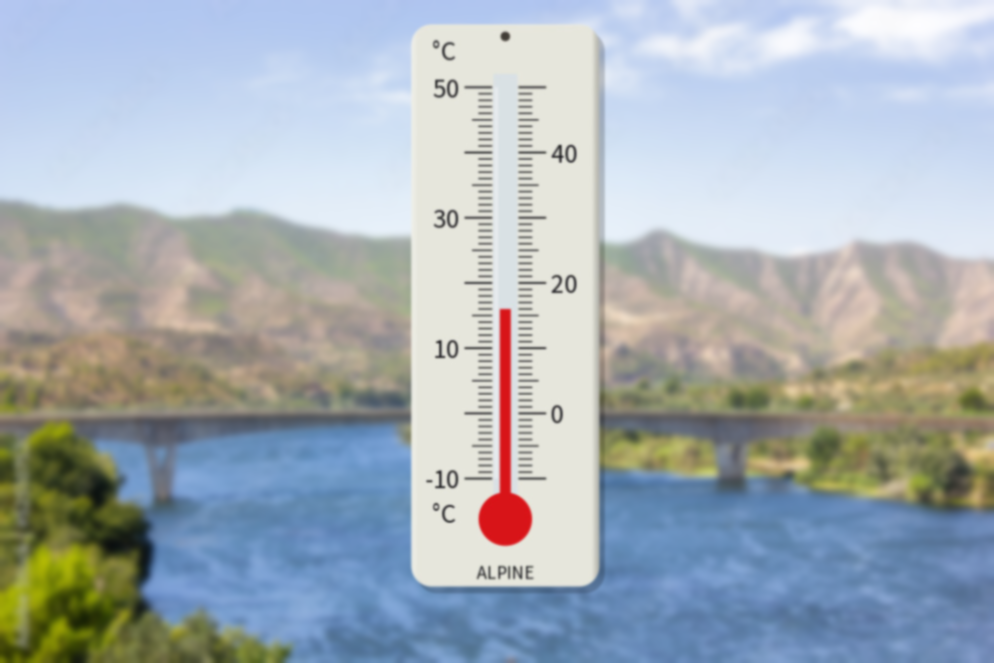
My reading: °C 16
